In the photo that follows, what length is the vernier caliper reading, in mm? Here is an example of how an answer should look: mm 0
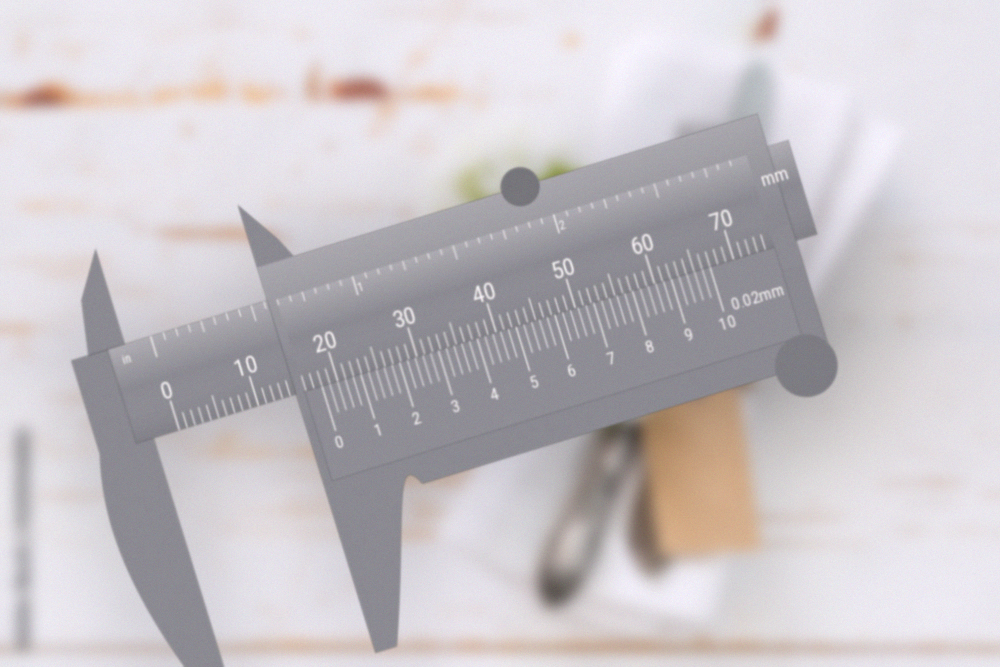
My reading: mm 18.0
